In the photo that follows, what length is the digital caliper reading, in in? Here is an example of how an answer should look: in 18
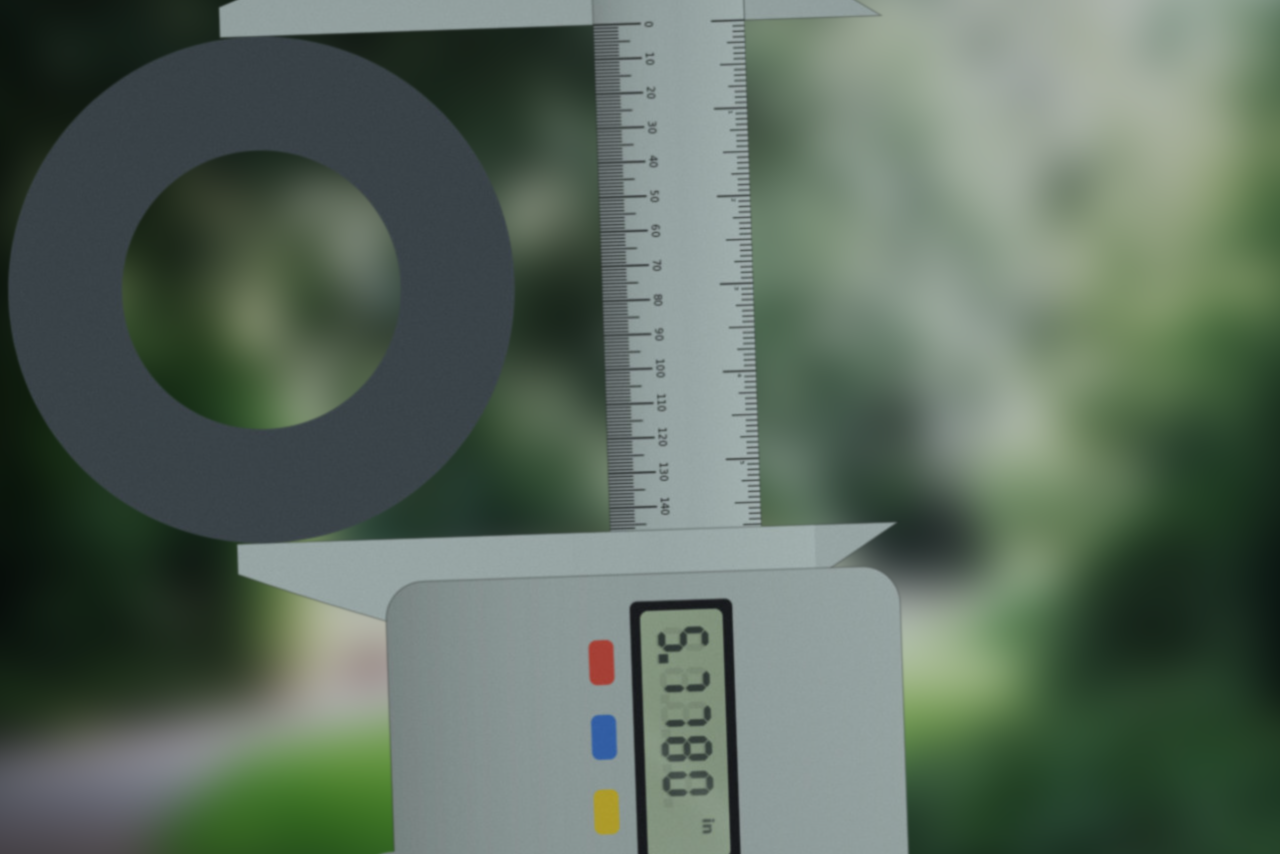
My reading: in 5.7780
